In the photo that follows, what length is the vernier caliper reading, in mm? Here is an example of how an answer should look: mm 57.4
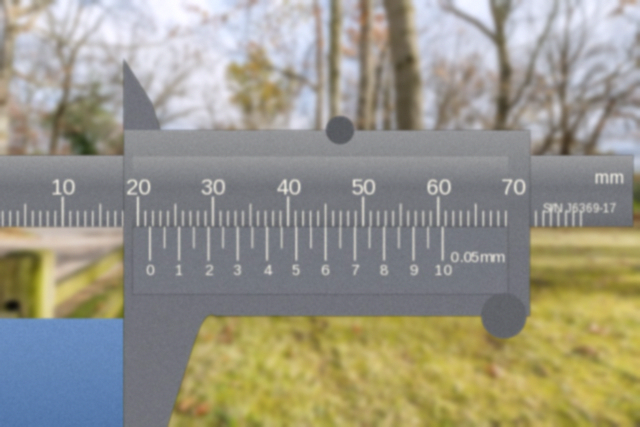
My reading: mm 21.6
